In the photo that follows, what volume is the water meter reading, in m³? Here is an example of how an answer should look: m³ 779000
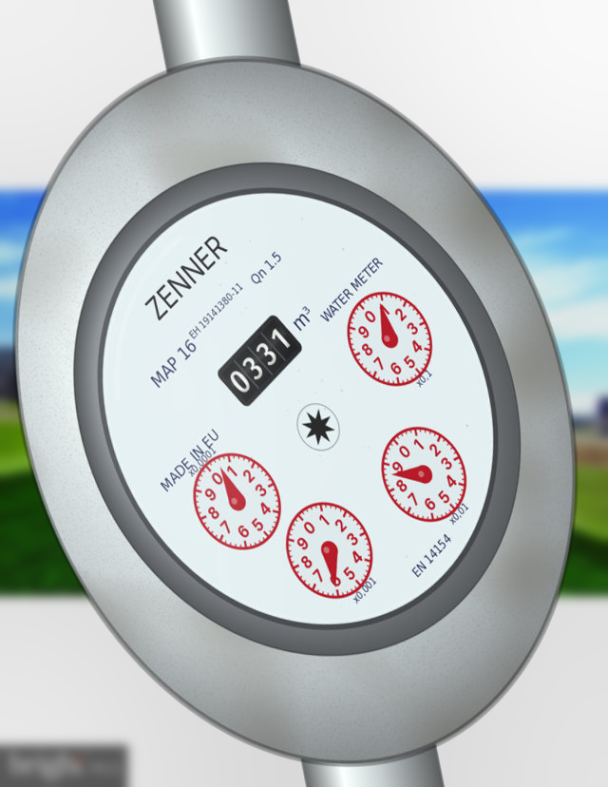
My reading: m³ 331.0860
